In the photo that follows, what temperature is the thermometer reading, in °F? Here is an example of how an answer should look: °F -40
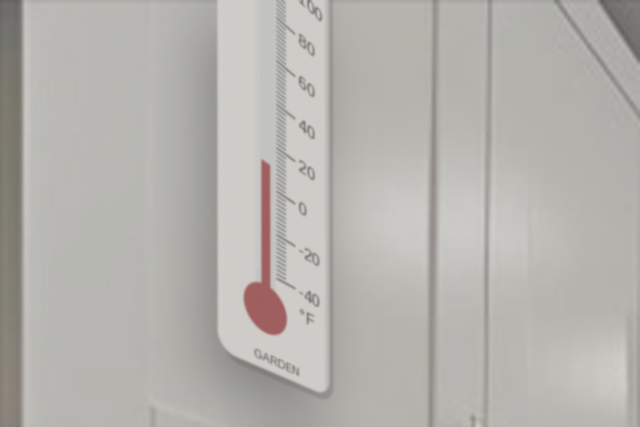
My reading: °F 10
